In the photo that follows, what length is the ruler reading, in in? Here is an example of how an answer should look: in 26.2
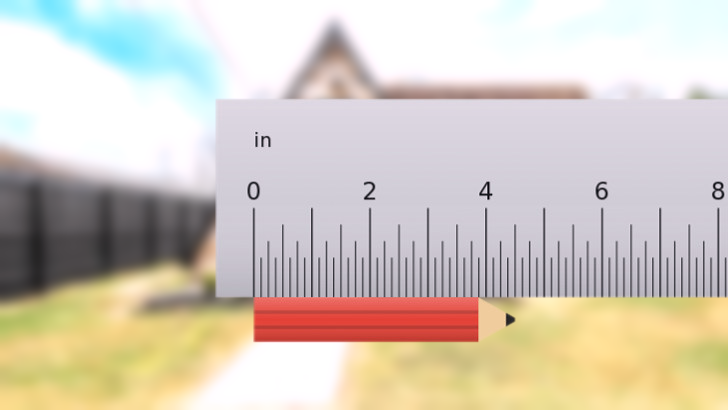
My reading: in 4.5
